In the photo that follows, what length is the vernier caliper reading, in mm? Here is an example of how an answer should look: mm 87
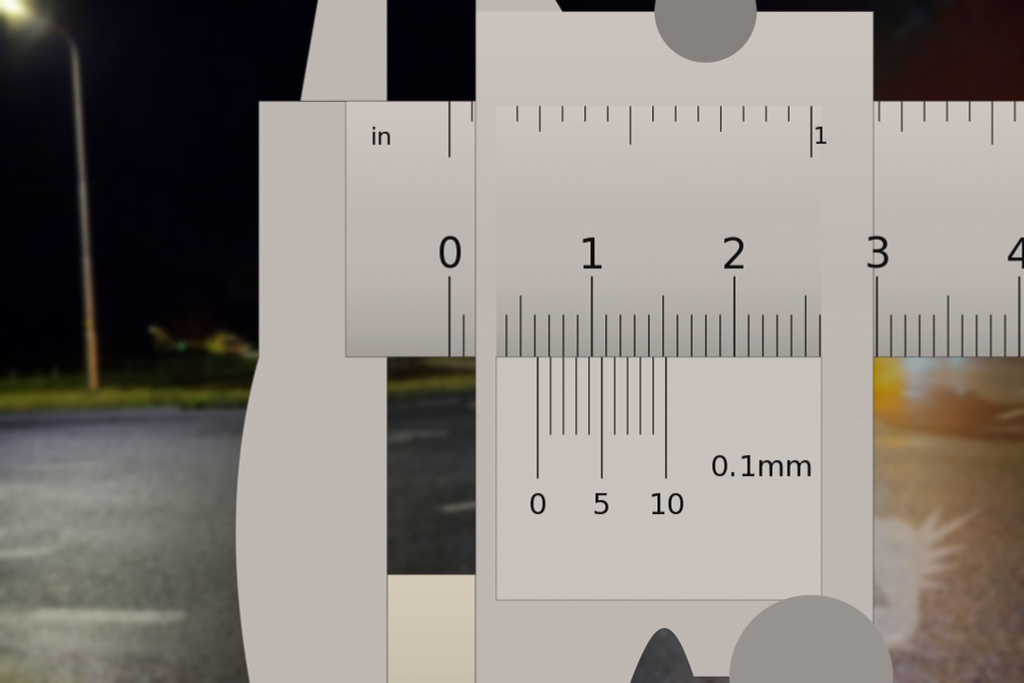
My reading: mm 6.2
